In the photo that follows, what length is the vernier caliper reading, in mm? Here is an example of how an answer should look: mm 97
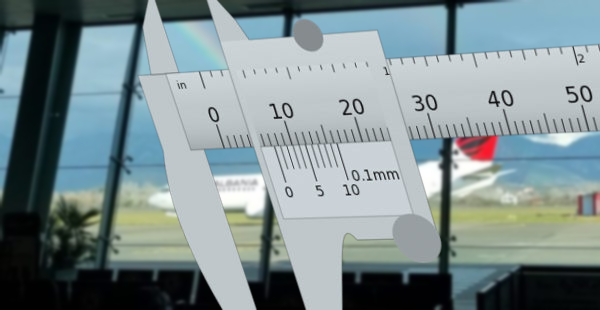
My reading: mm 7.4
